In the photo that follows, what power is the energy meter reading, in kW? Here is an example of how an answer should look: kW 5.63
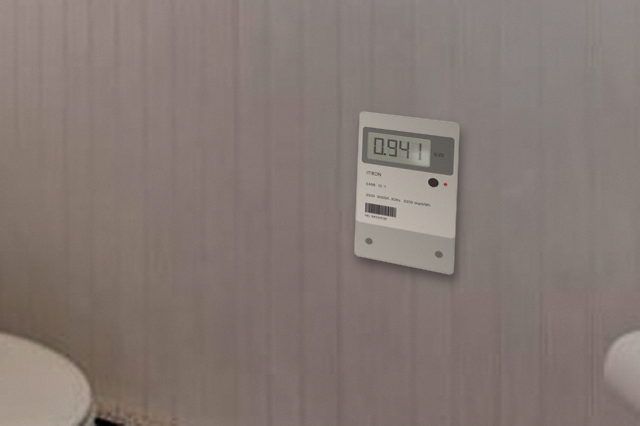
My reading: kW 0.941
